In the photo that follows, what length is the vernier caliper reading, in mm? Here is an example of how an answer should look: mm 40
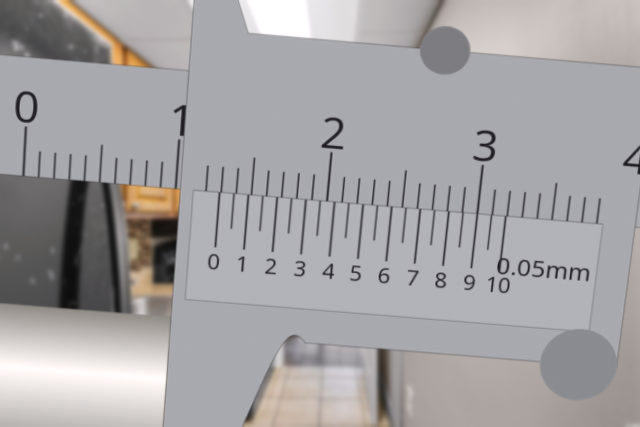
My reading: mm 12.9
